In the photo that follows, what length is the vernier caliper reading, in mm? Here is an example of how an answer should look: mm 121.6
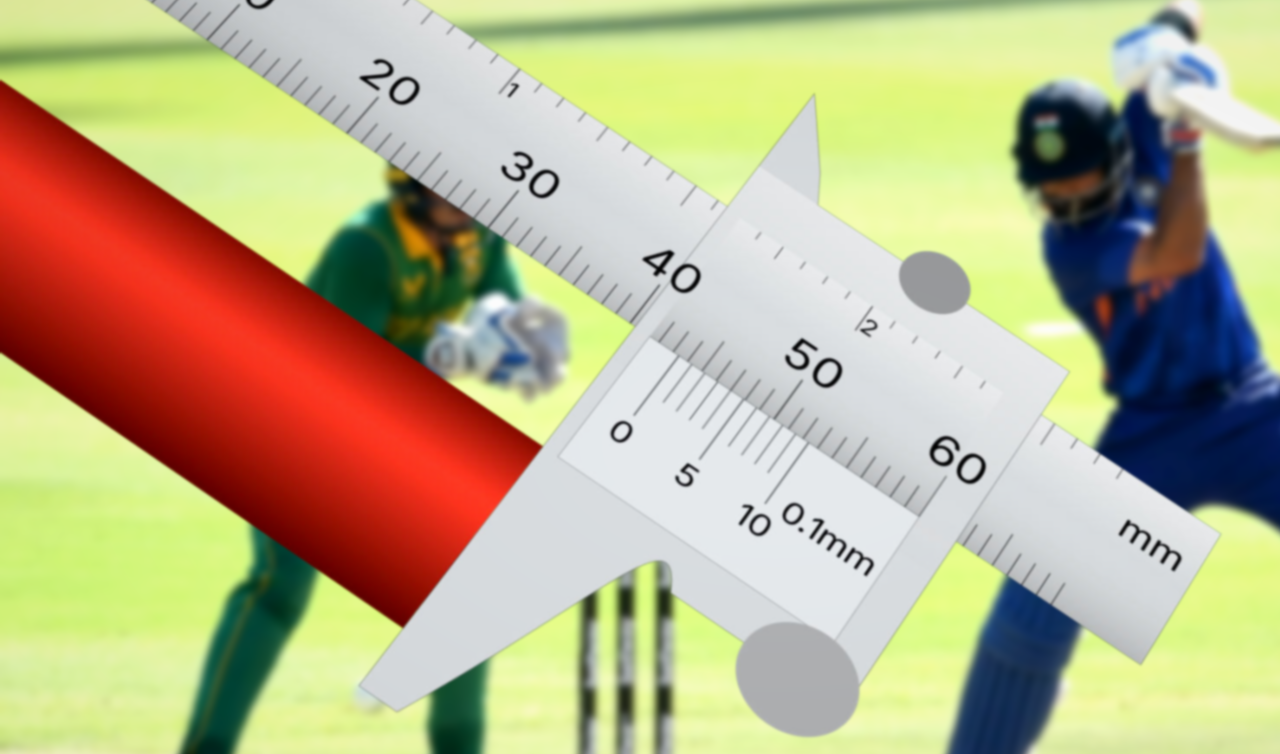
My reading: mm 43.4
